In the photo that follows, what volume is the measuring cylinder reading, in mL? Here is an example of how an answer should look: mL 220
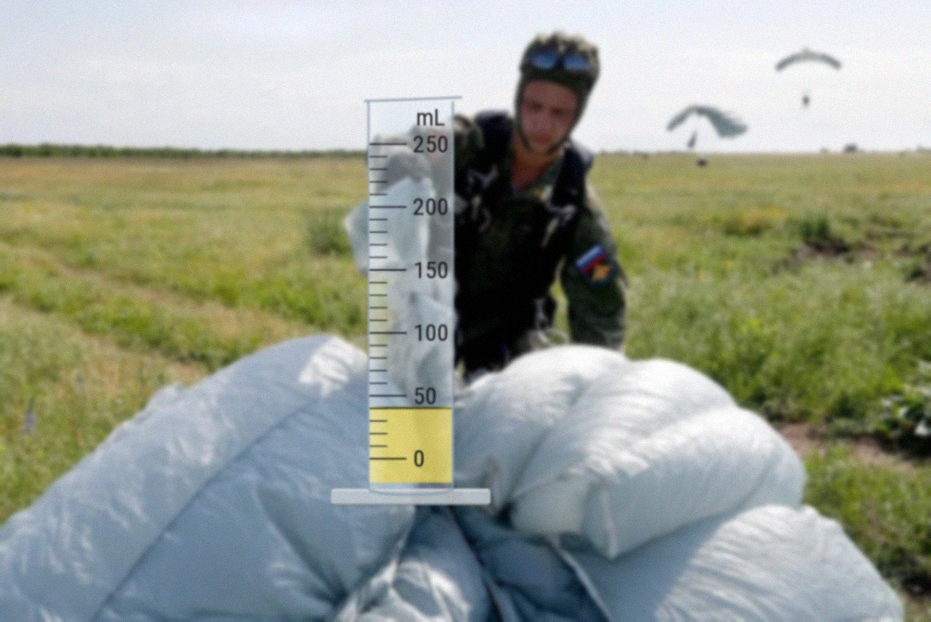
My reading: mL 40
